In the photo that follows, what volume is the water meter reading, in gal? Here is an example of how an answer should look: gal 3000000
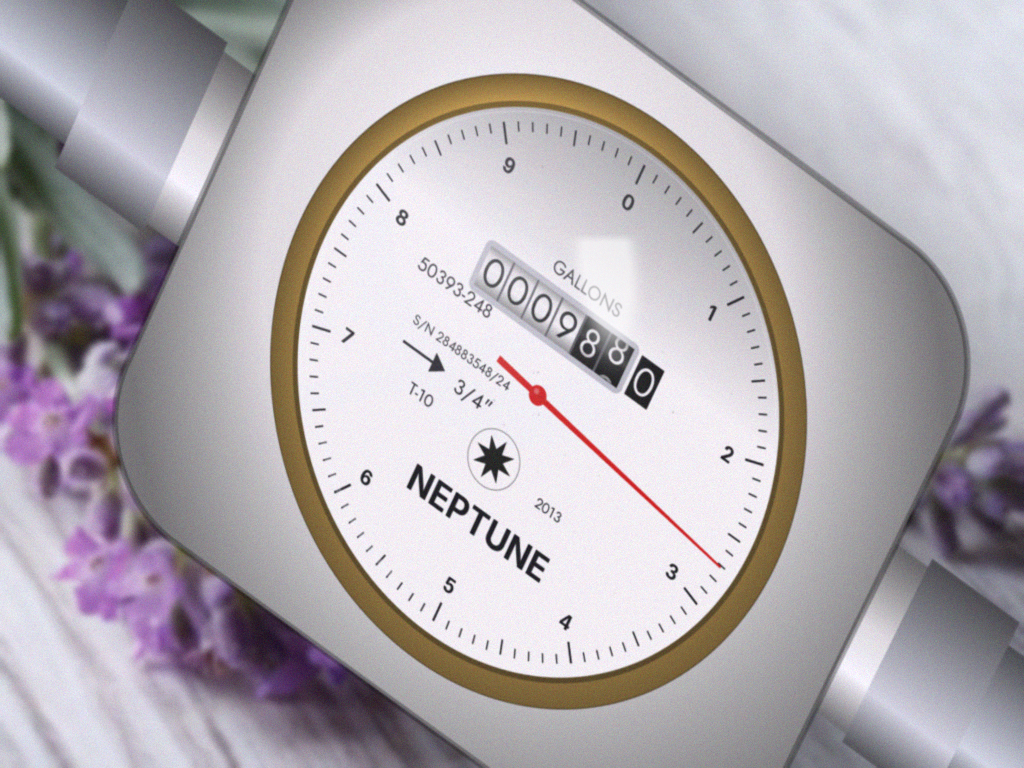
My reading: gal 9882.7
